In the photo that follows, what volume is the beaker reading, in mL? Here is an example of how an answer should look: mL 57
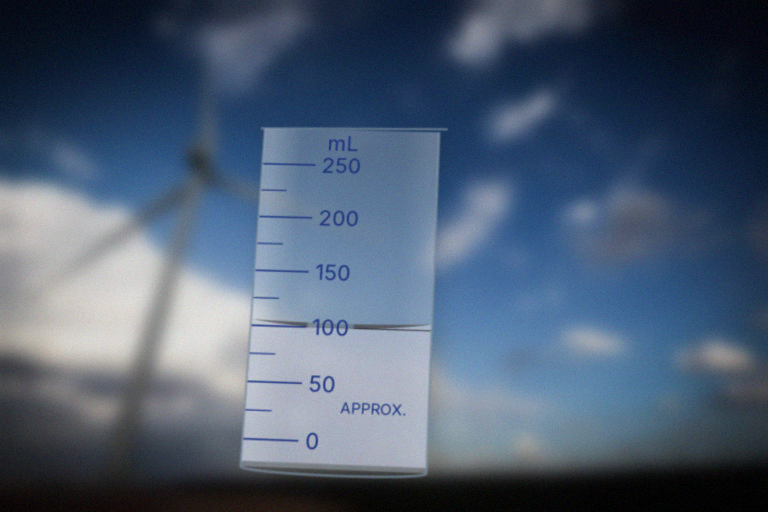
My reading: mL 100
